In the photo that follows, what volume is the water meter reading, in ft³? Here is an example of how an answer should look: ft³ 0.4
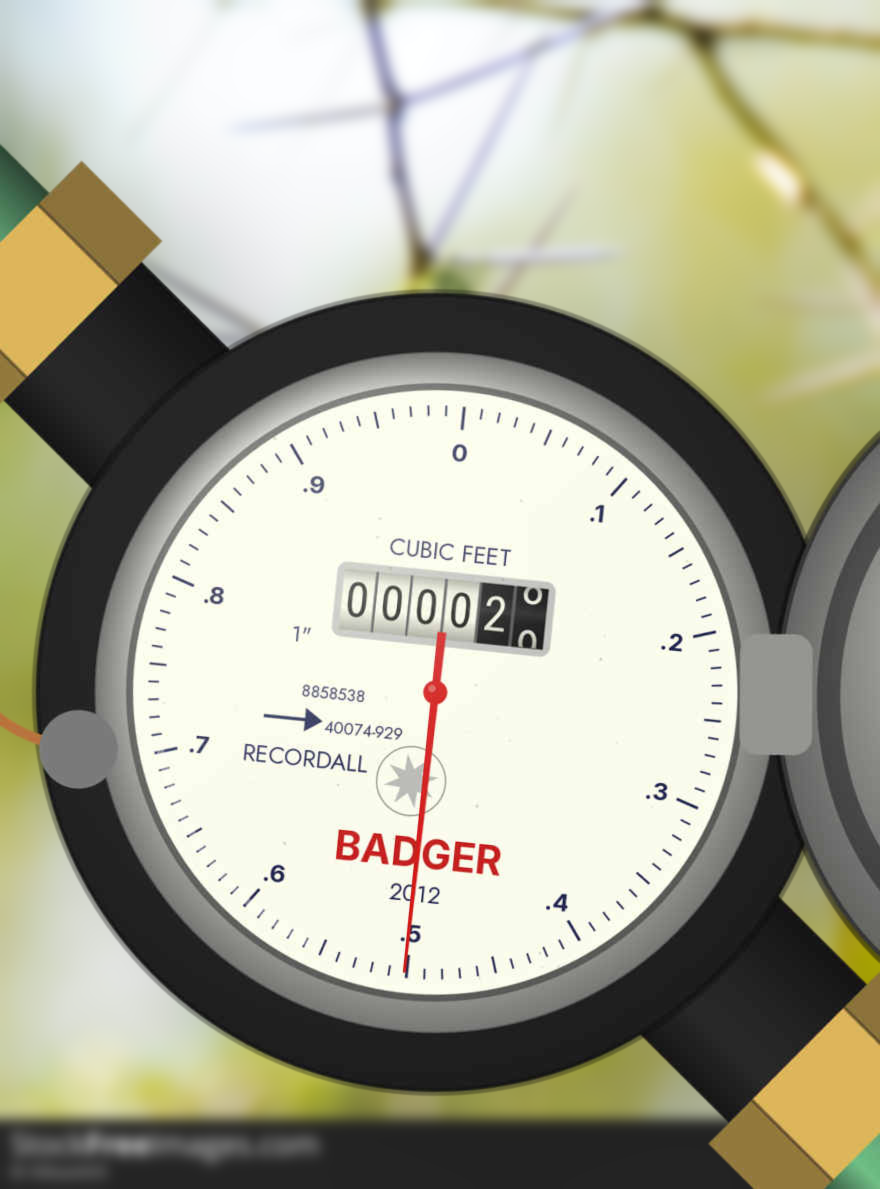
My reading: ft³ 28.50
